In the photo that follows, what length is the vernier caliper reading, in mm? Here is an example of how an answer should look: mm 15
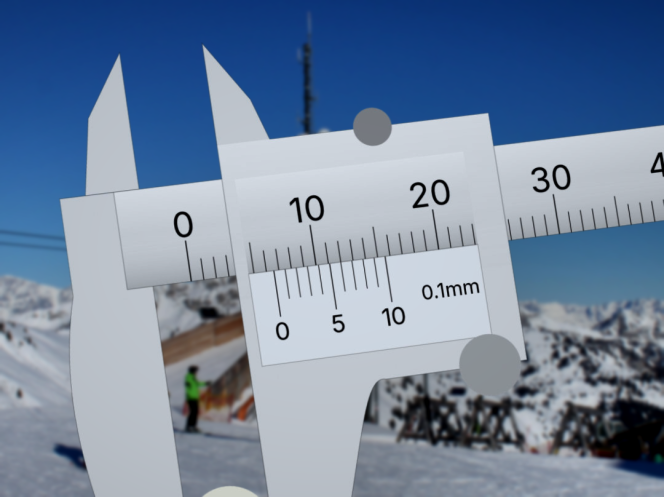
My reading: mm 6.6
